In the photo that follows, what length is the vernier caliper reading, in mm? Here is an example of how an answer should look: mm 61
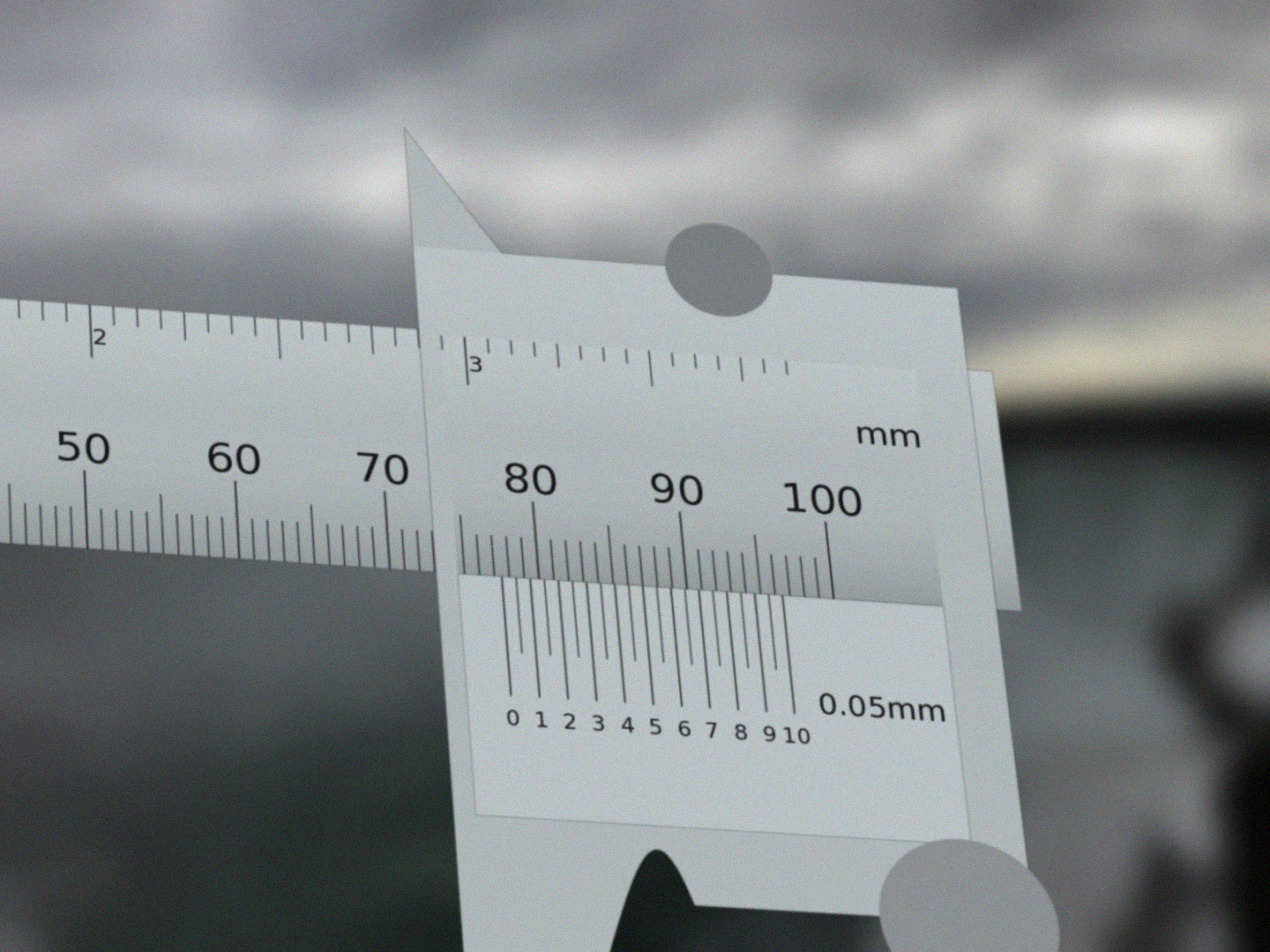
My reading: mm 77.5
